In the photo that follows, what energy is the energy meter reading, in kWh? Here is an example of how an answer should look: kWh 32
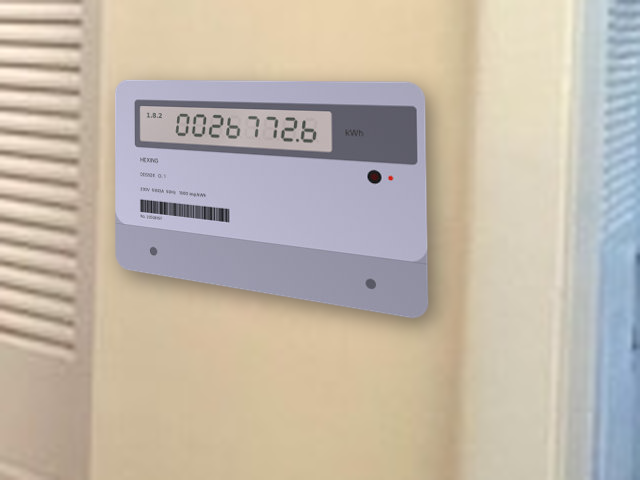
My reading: kWh 26772.6
